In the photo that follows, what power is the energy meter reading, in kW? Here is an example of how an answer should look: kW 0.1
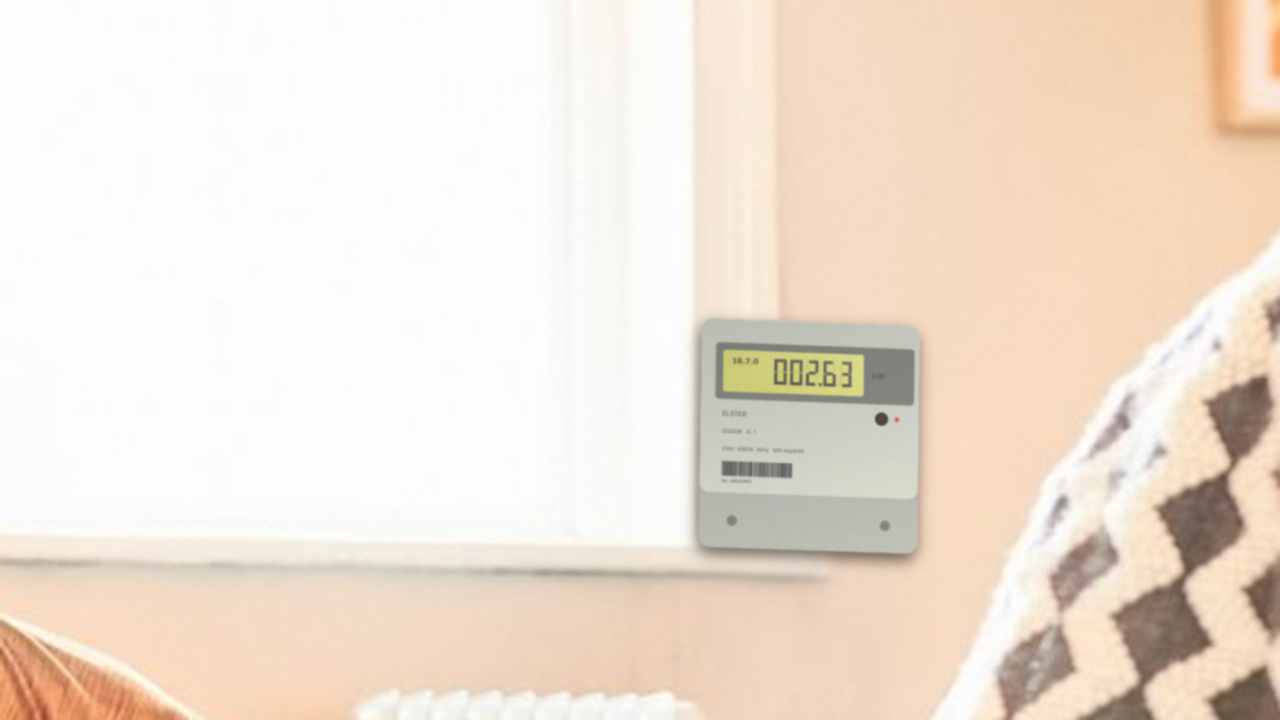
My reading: kW 2.63
